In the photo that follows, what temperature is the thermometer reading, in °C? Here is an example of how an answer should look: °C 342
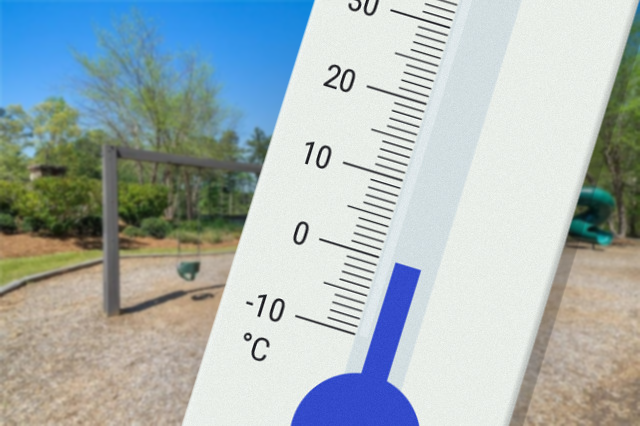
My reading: °C 0
